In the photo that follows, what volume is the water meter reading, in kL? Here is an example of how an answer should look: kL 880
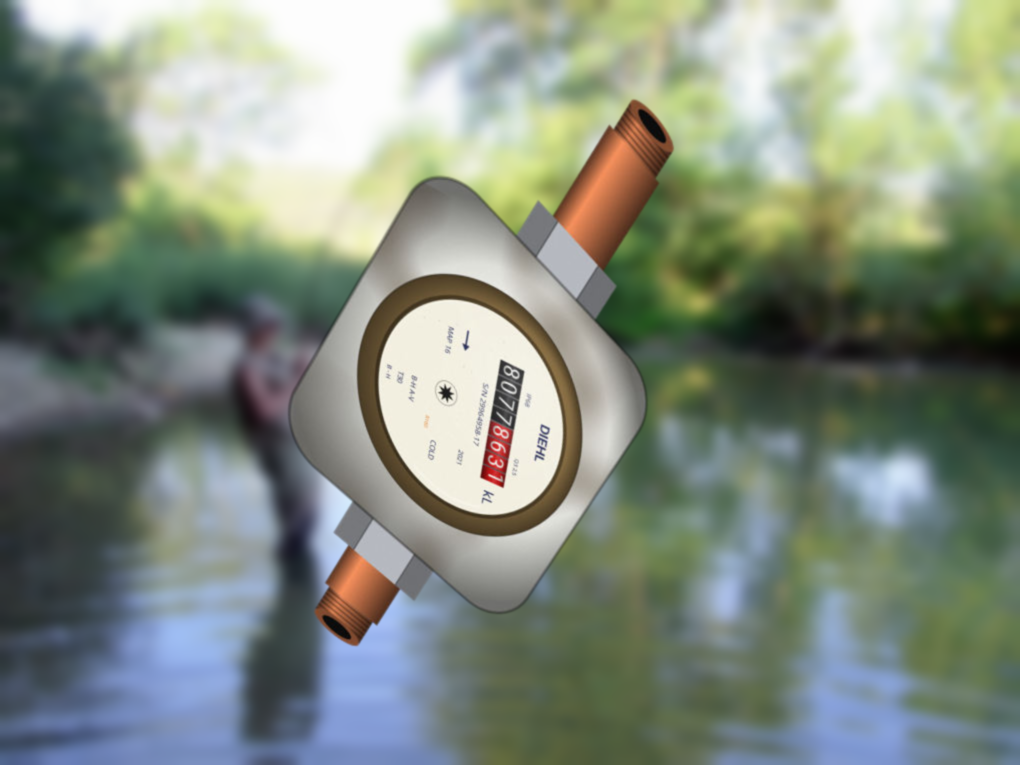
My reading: kL 8077.8631
